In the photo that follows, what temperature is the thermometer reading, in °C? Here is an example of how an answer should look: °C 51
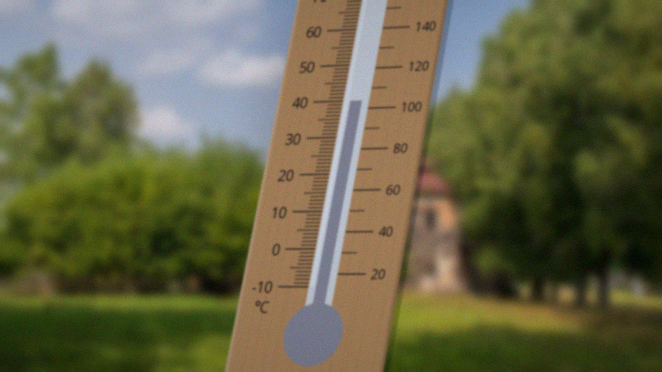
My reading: °C 40
